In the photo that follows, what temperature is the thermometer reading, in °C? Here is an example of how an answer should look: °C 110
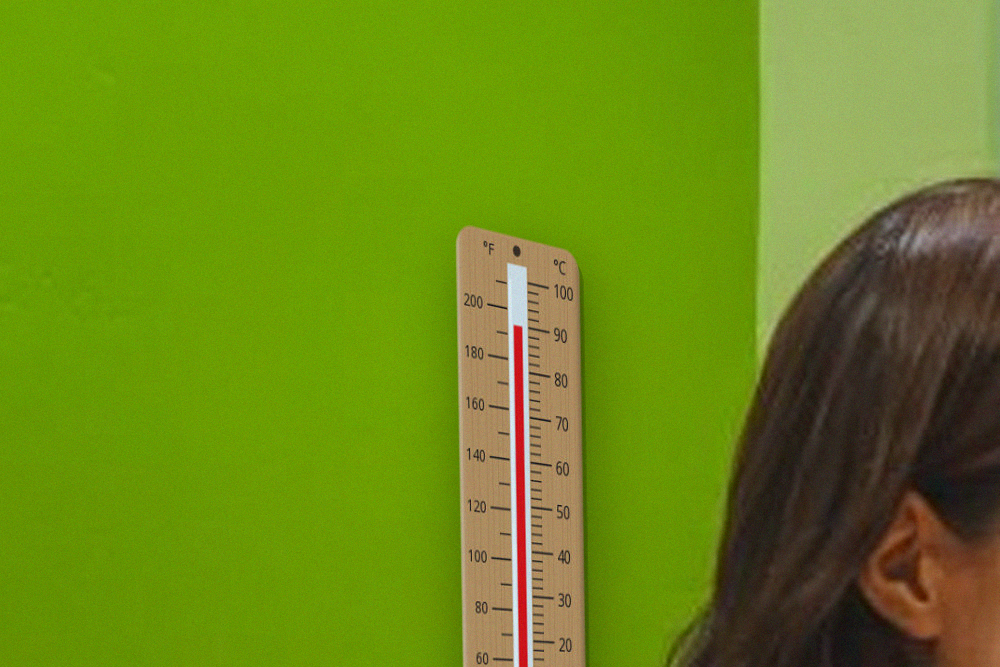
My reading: °C 90
